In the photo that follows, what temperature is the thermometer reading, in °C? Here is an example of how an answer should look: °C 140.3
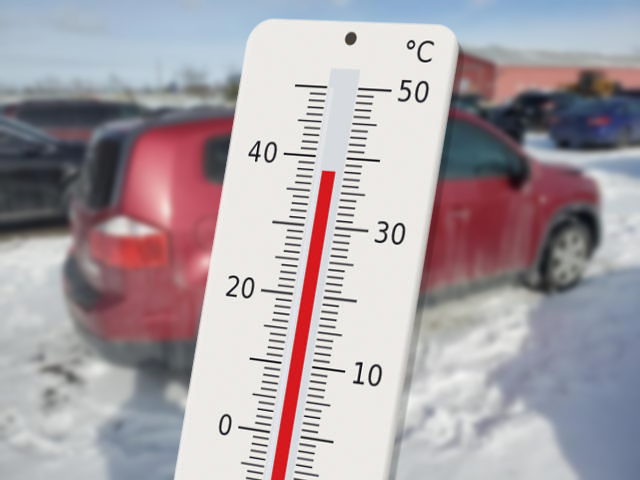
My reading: °C 38
